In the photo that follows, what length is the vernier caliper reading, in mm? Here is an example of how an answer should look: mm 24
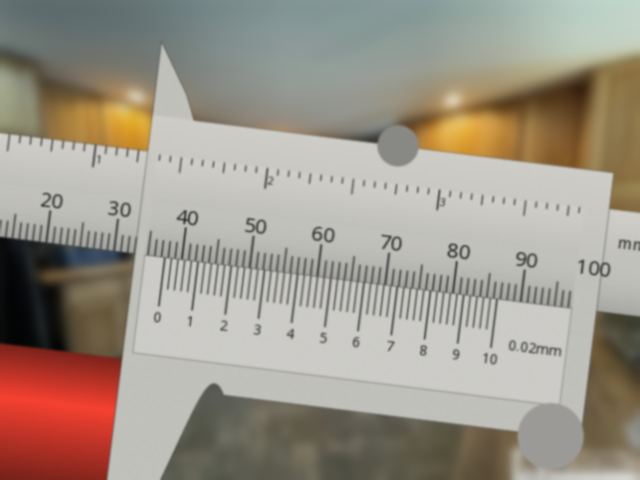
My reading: mm 37.5
